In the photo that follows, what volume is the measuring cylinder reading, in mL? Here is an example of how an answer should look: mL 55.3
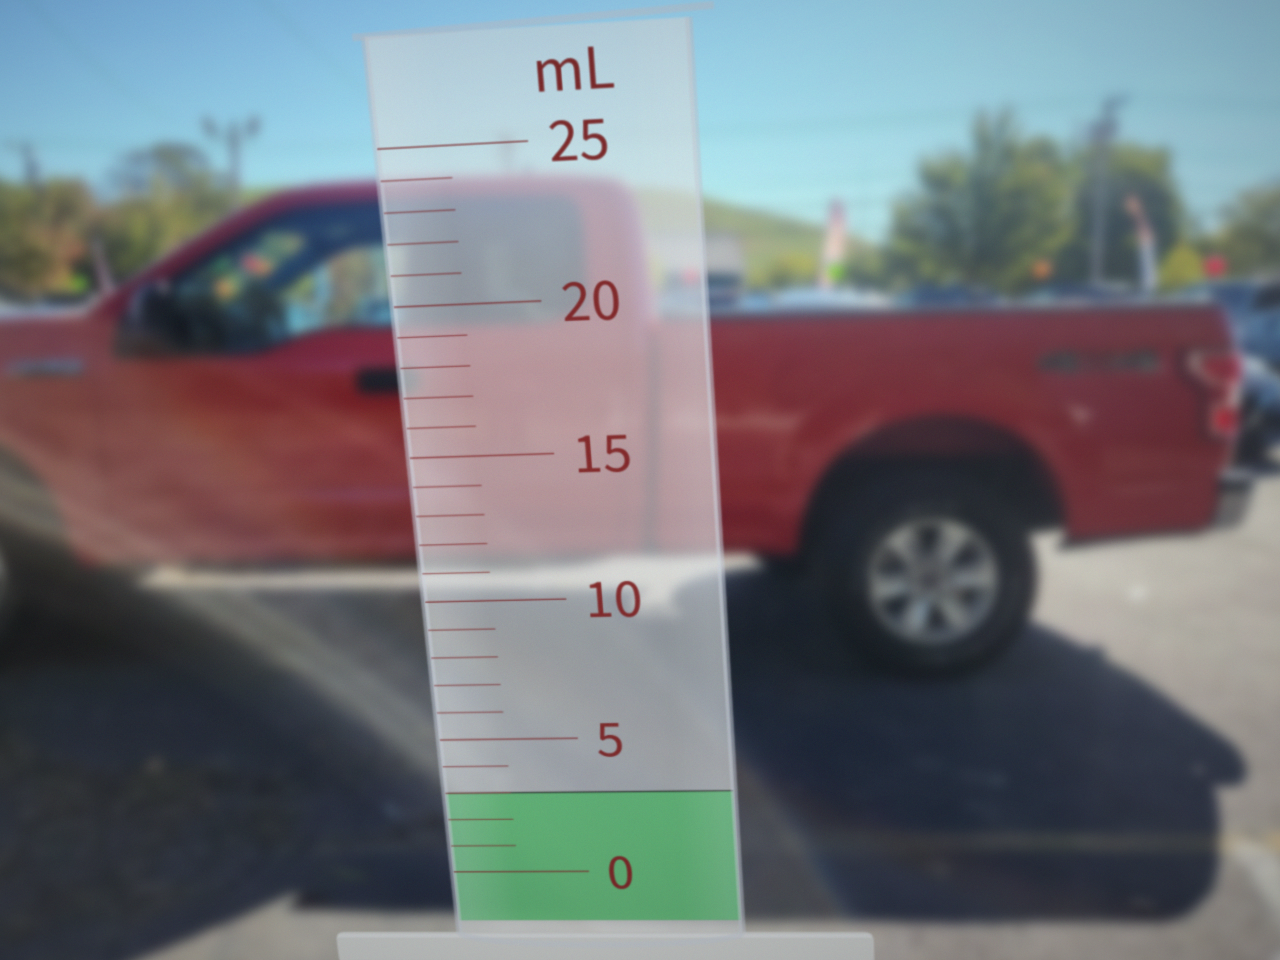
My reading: mL 3
